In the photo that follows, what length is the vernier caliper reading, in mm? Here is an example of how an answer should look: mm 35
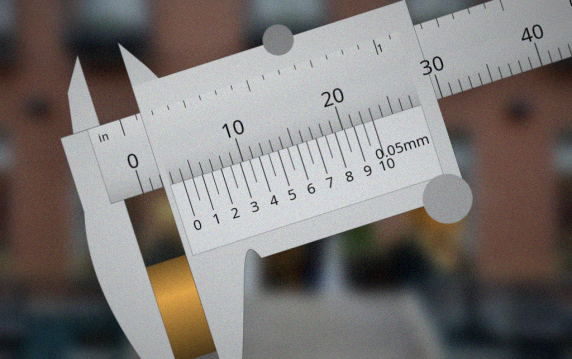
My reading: mm 4.0
